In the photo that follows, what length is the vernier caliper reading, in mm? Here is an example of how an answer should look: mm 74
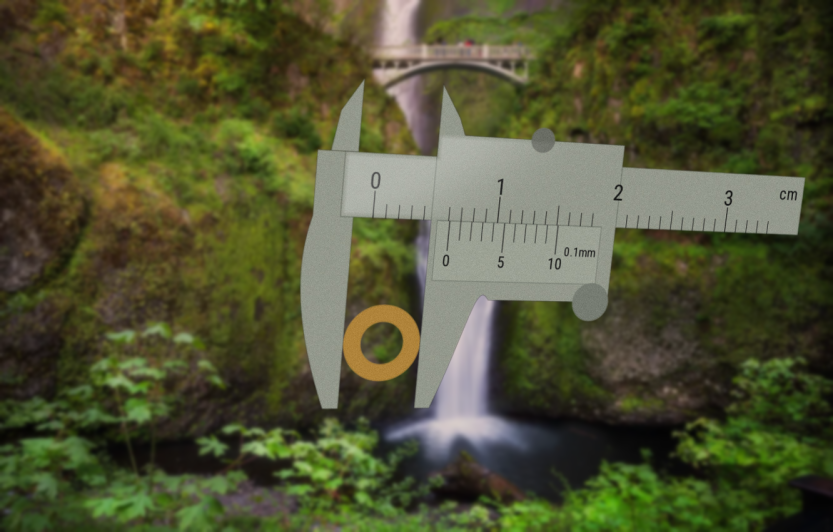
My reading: mm 6.1
